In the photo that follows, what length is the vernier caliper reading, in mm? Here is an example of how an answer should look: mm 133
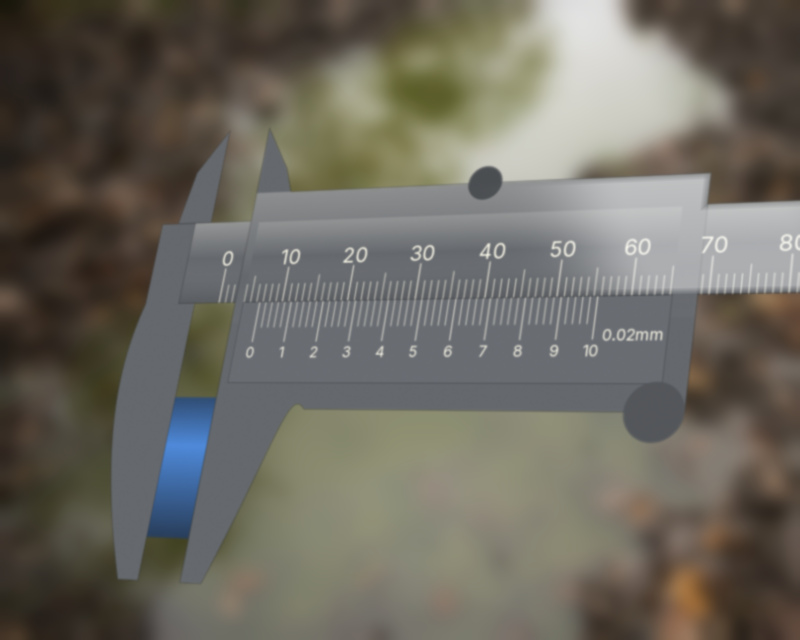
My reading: mm 6.5
